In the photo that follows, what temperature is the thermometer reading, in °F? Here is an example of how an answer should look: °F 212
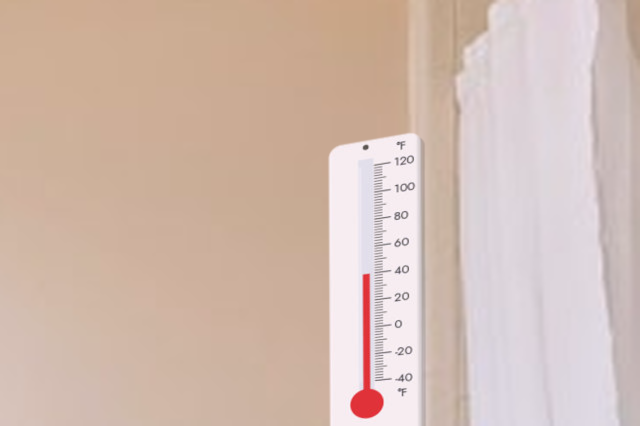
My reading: °F 40
